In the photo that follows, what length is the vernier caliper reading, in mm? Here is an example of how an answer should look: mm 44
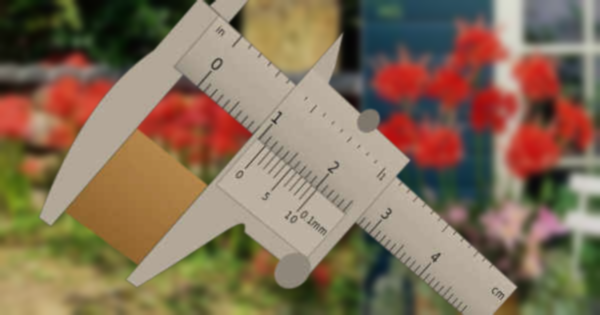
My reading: mm 11.2
